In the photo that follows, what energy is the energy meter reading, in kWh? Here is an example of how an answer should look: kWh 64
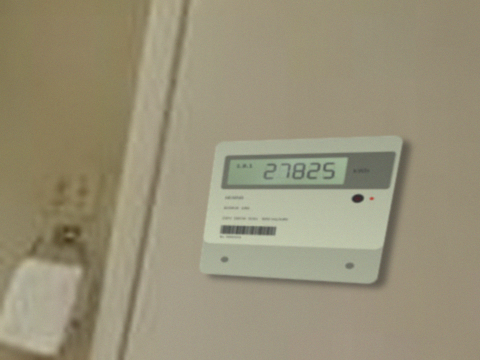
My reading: kWh 27825
